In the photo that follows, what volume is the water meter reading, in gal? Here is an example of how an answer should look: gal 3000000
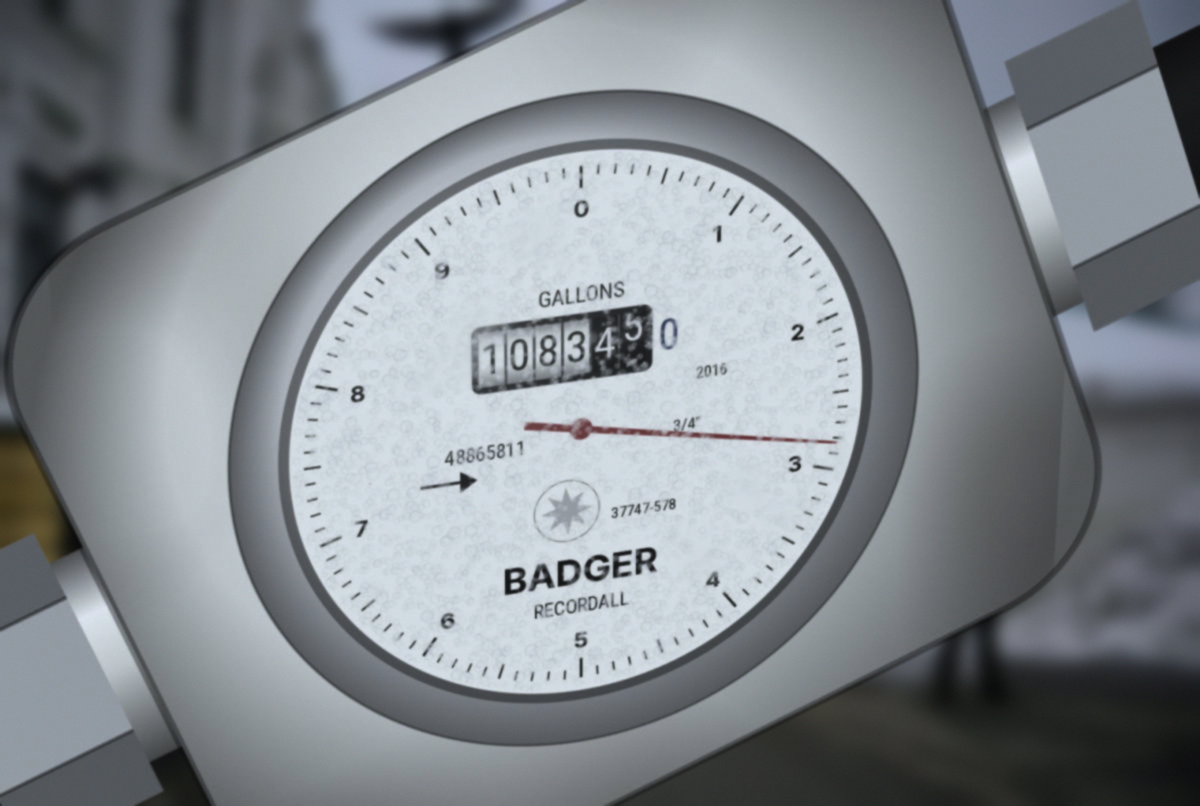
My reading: gal 1083452.8
